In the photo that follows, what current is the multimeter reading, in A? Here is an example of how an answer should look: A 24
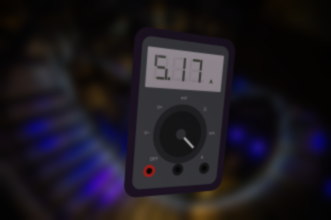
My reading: A 5.17
